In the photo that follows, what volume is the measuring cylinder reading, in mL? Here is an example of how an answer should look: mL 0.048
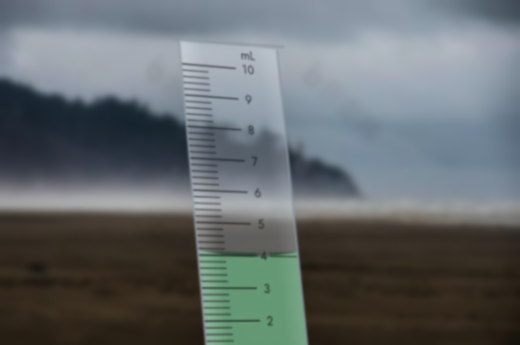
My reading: mL 4
